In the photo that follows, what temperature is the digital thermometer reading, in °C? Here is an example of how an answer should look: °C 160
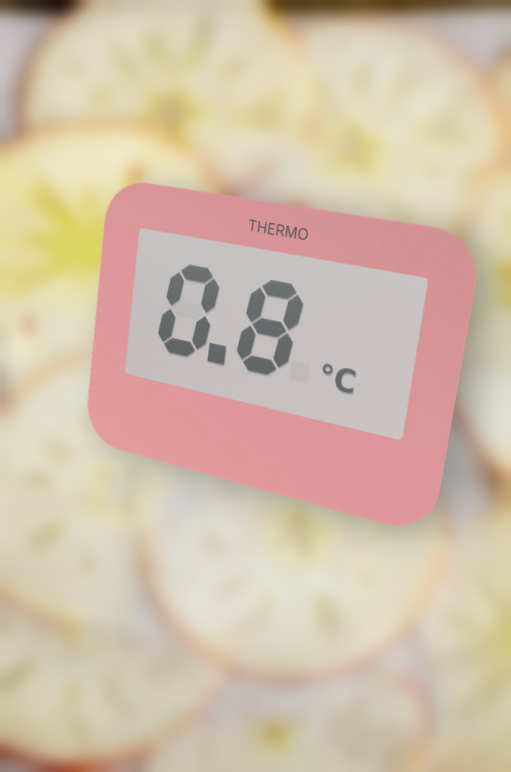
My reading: °C 0.8
